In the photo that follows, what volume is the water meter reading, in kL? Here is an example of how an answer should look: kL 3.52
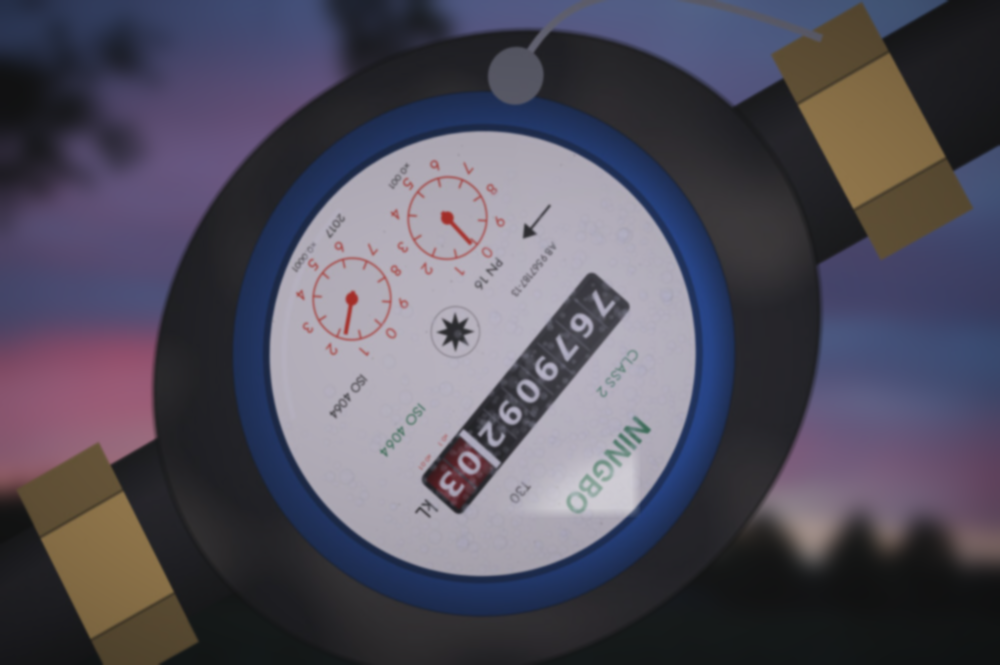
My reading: kL 7679092.0301
